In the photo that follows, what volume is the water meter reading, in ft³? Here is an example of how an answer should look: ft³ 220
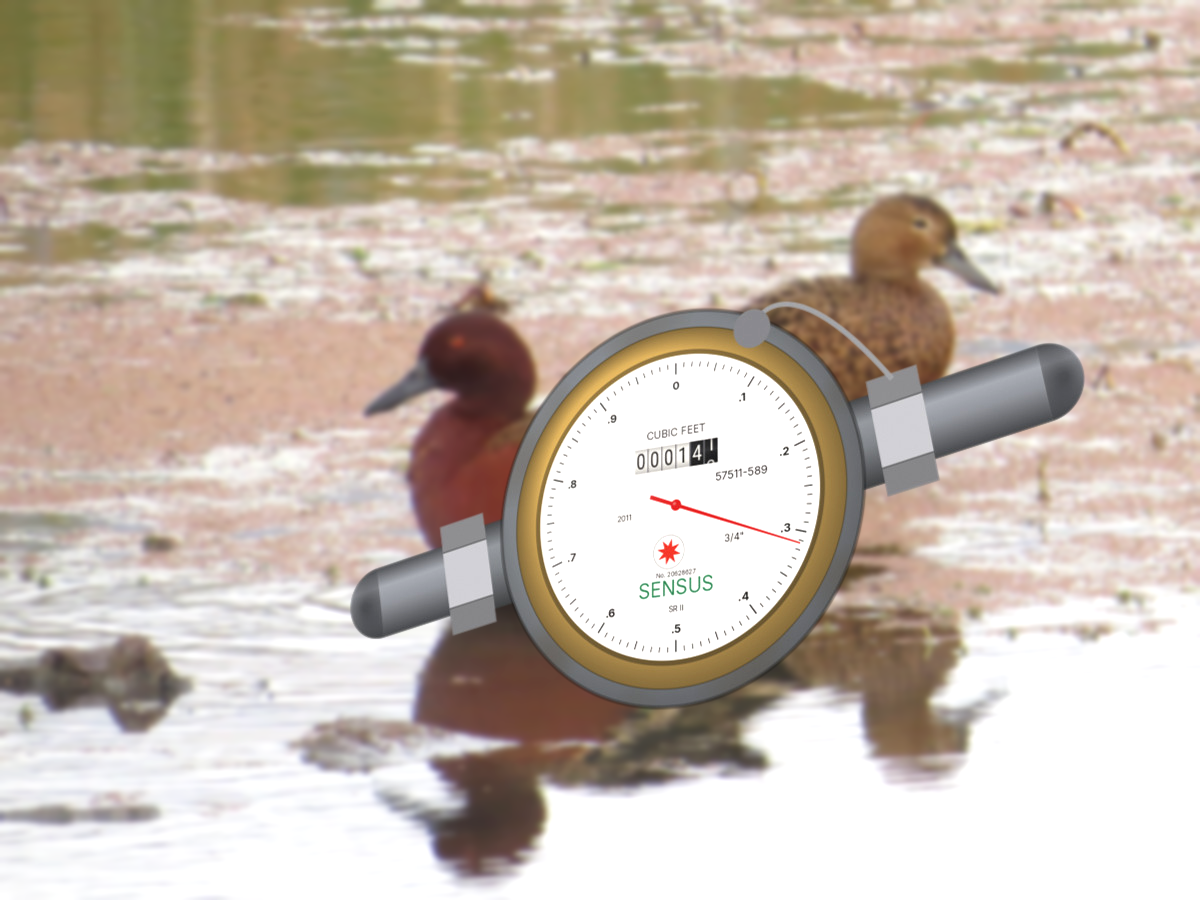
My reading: ft³ 141.31
